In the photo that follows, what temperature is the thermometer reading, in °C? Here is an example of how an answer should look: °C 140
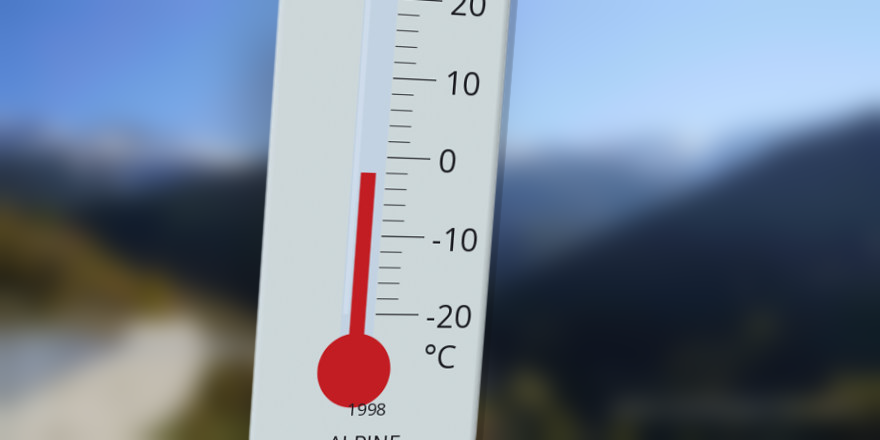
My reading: °C -2
